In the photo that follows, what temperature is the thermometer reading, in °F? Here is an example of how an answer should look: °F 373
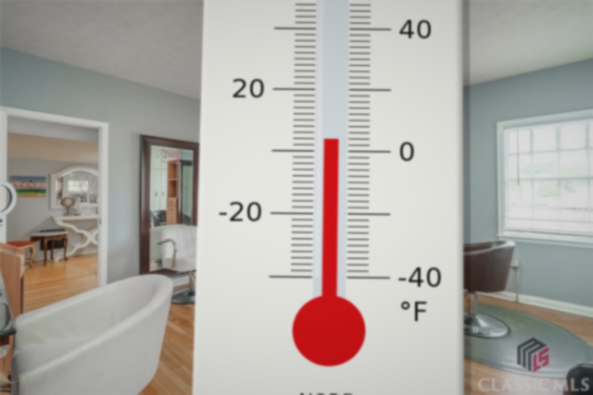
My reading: °F 4
